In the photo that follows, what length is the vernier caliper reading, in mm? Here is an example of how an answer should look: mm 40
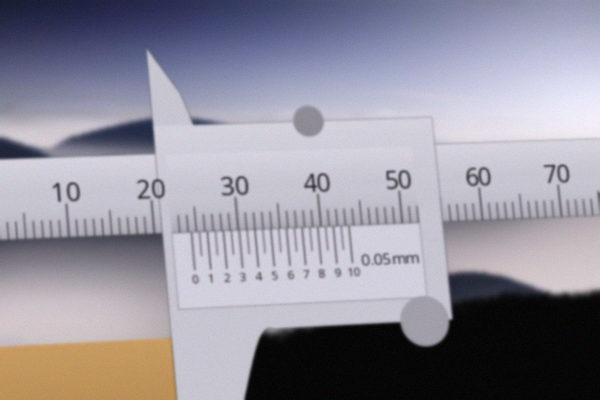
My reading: mm 24.4
